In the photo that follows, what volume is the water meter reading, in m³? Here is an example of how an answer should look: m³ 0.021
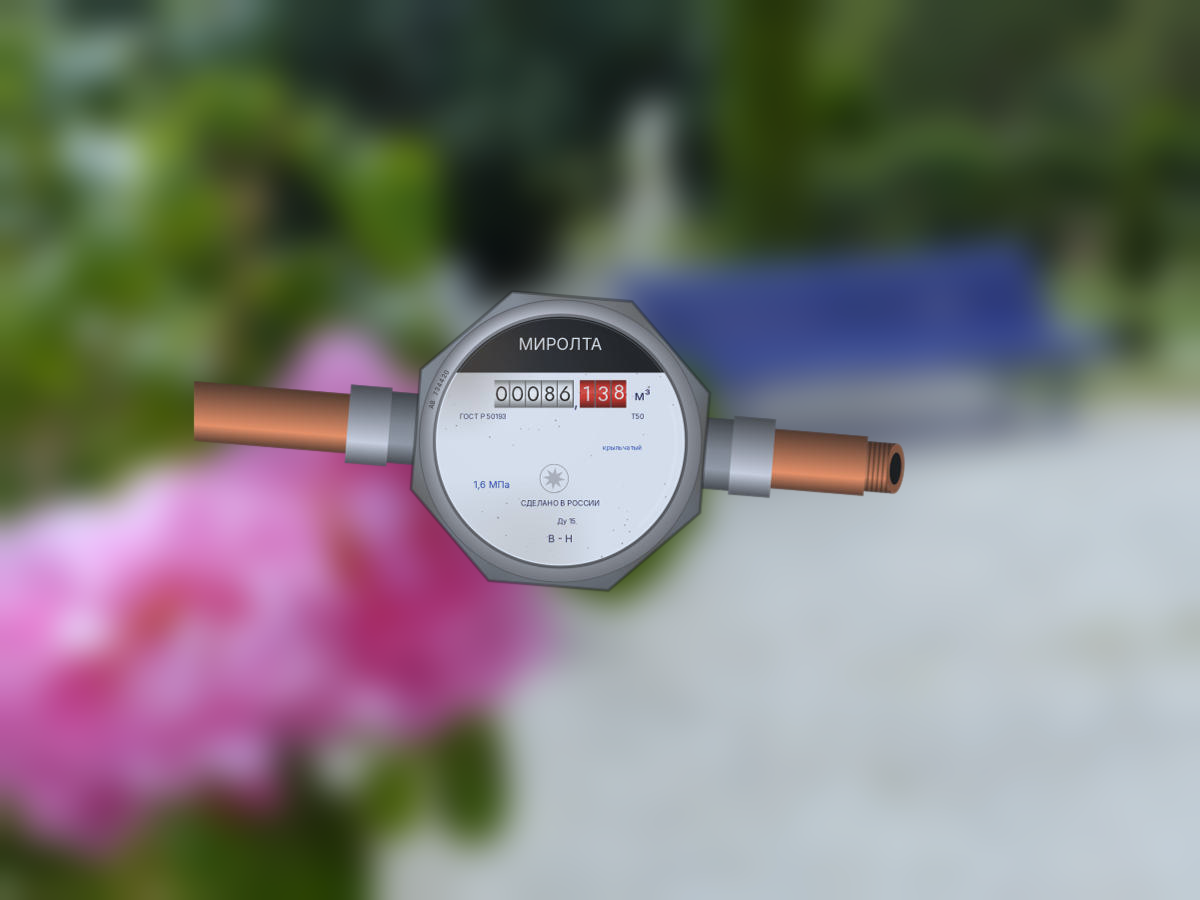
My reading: m³ 86.138
